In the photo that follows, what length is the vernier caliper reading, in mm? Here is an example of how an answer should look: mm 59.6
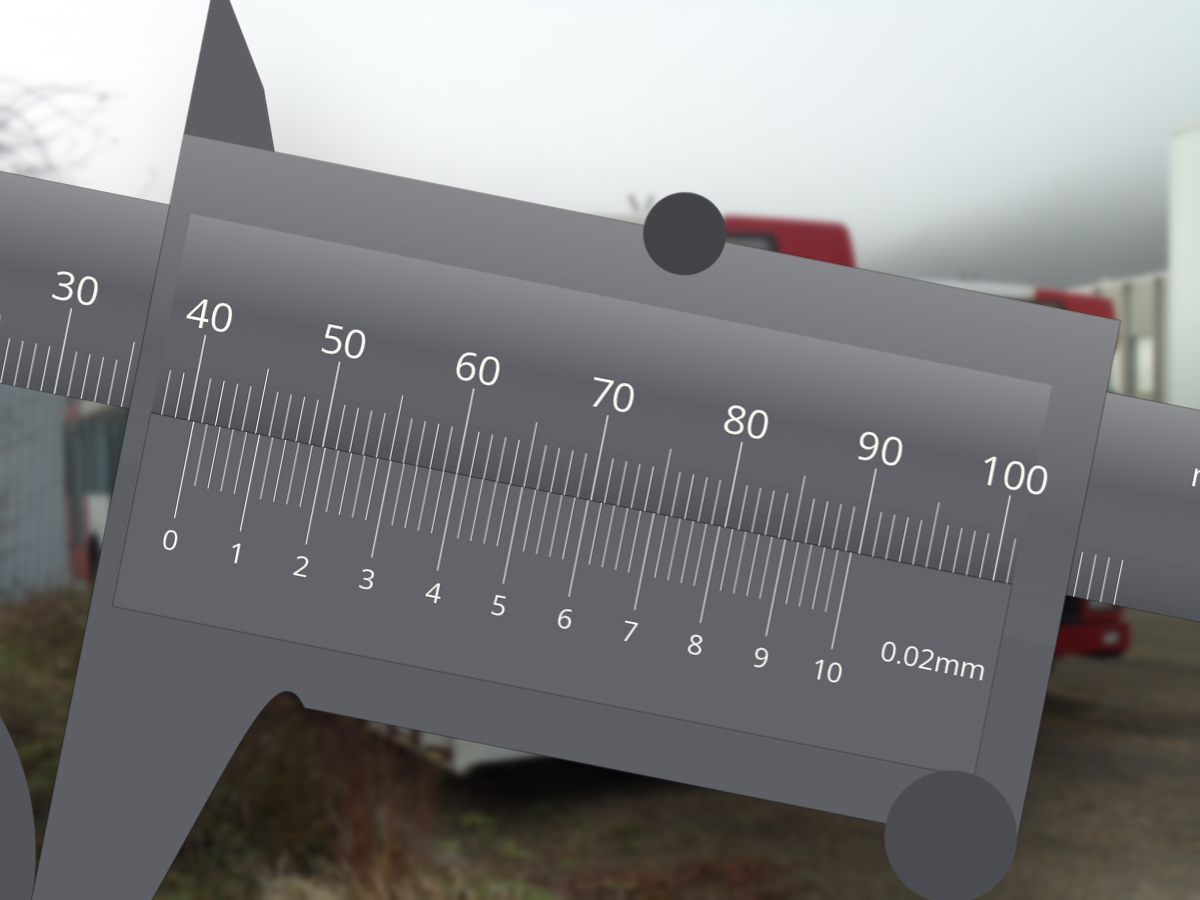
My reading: mm 40.4
